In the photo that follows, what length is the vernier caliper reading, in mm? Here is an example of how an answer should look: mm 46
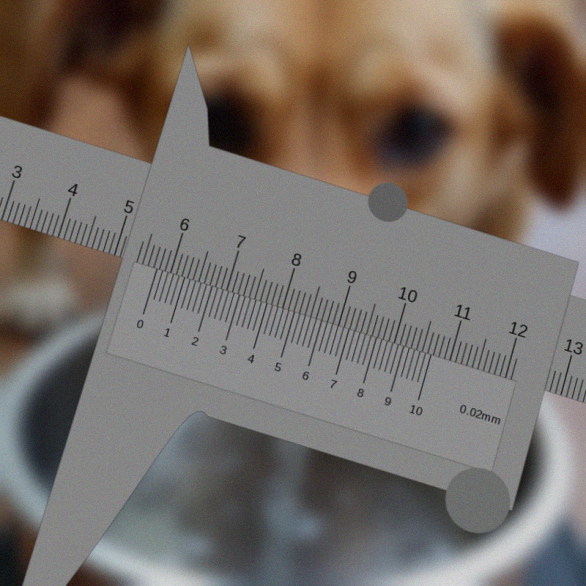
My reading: mm 57.6
